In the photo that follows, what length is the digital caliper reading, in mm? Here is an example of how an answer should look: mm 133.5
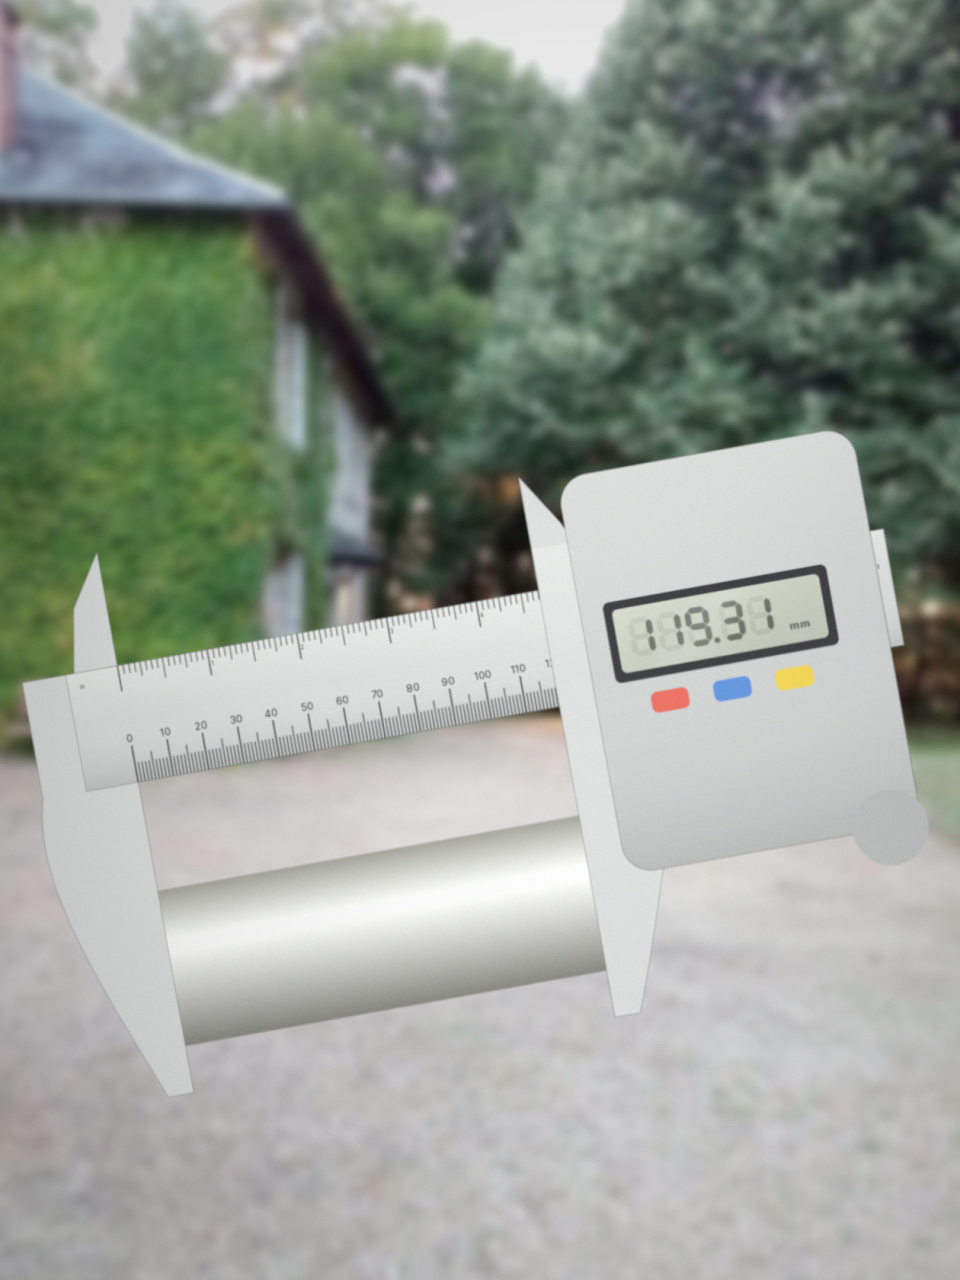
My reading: mm 119.31
